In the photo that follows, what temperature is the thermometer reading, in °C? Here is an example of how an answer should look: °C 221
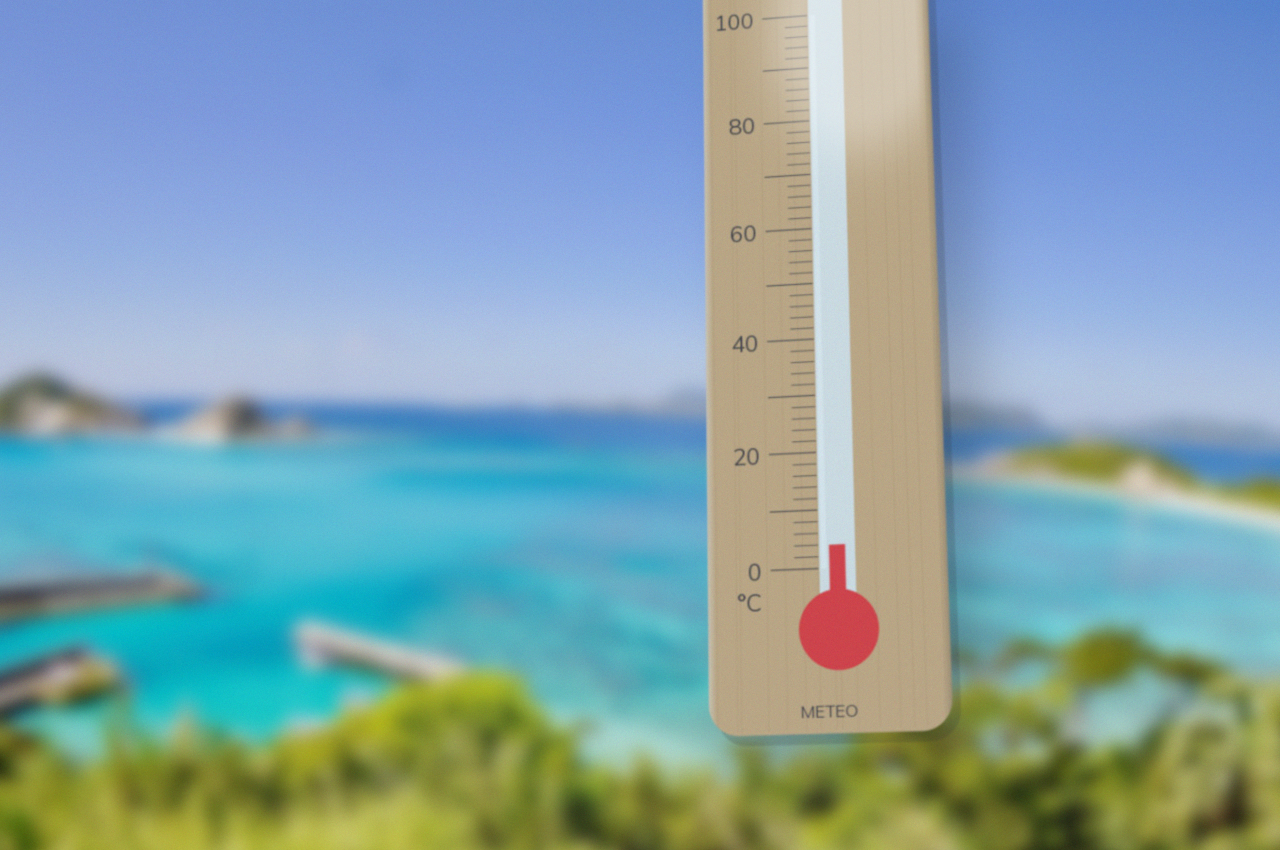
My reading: °C 4
